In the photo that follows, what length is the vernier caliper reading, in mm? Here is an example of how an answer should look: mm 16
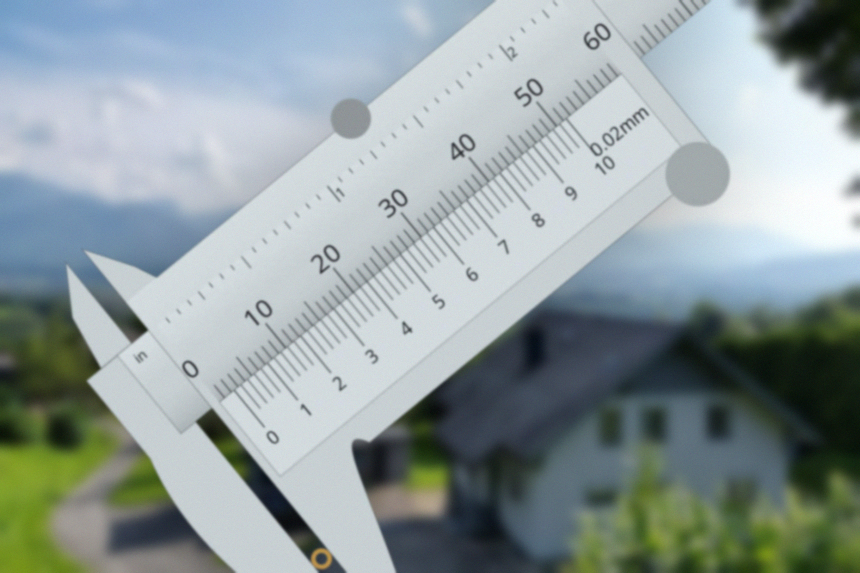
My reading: mm 2.4
